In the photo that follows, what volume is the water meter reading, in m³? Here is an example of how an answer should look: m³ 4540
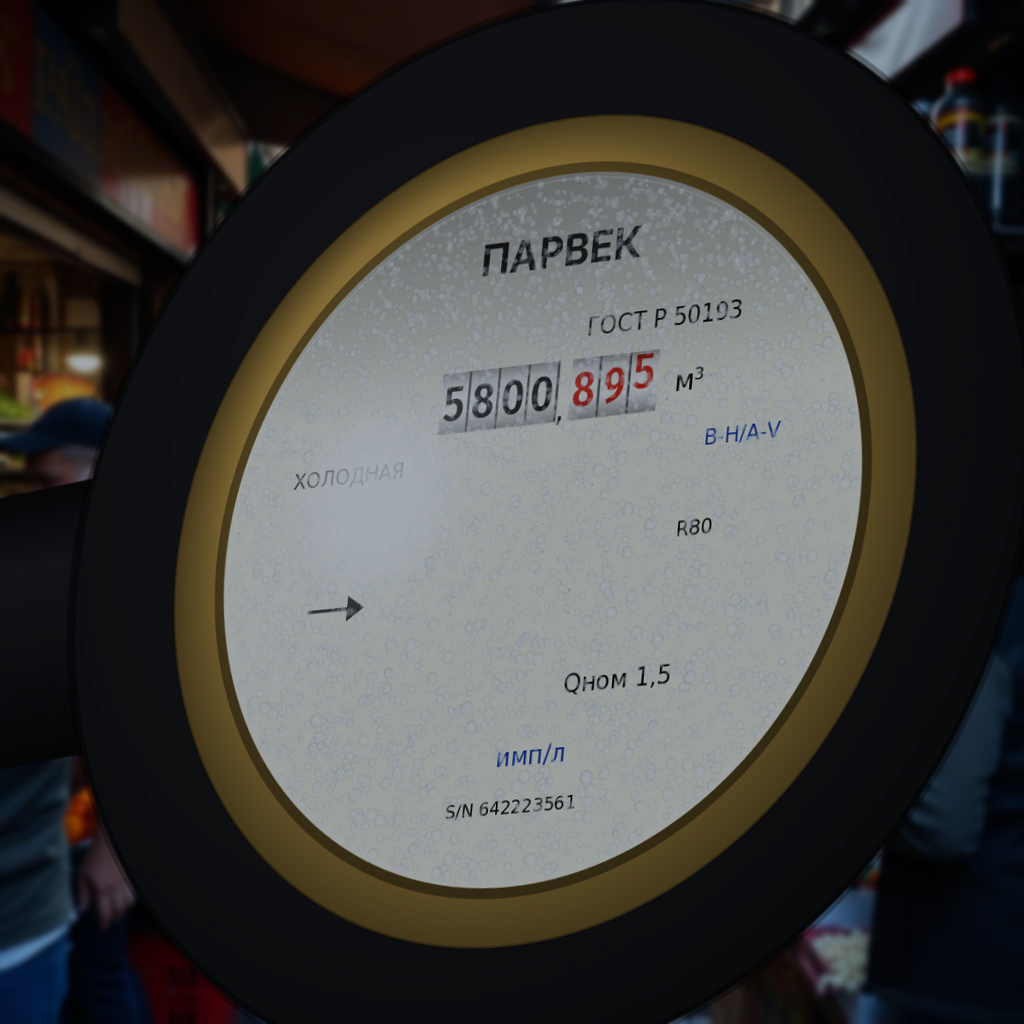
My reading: m³ 5800.895
